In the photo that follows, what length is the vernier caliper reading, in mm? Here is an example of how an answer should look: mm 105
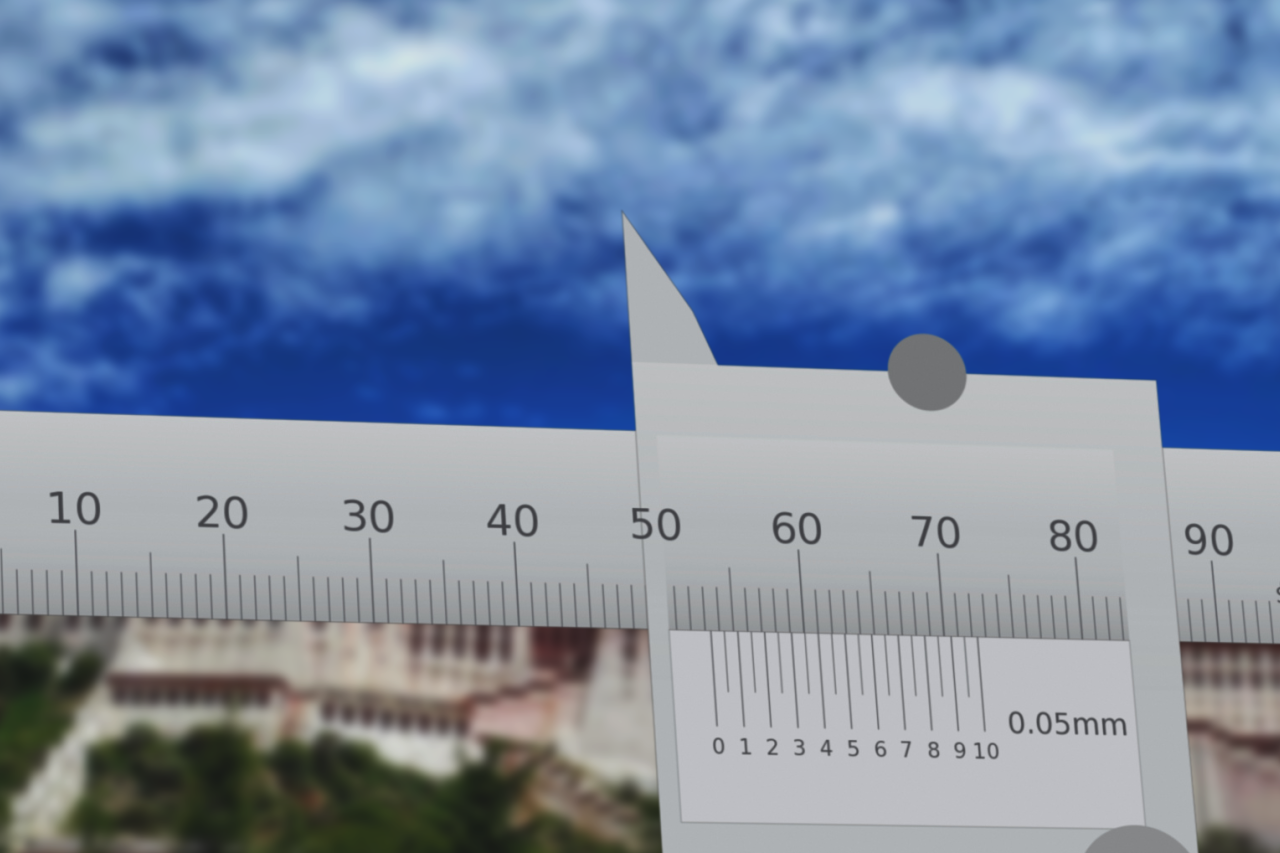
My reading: mm 53.4
